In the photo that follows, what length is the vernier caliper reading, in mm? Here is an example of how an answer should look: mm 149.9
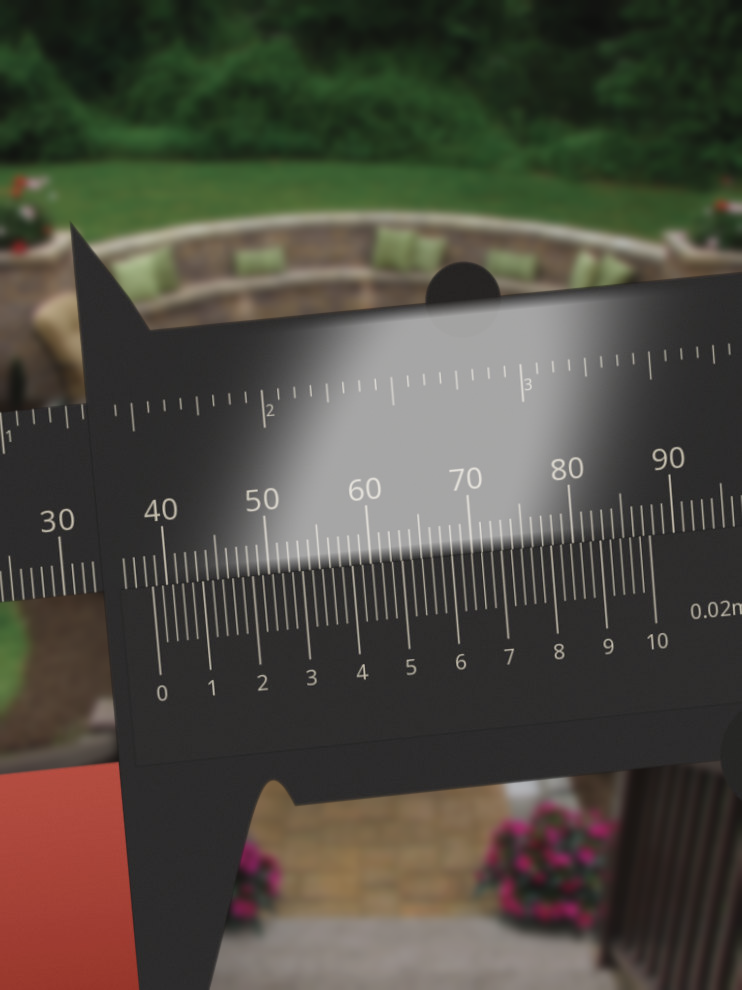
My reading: mm 38.6
